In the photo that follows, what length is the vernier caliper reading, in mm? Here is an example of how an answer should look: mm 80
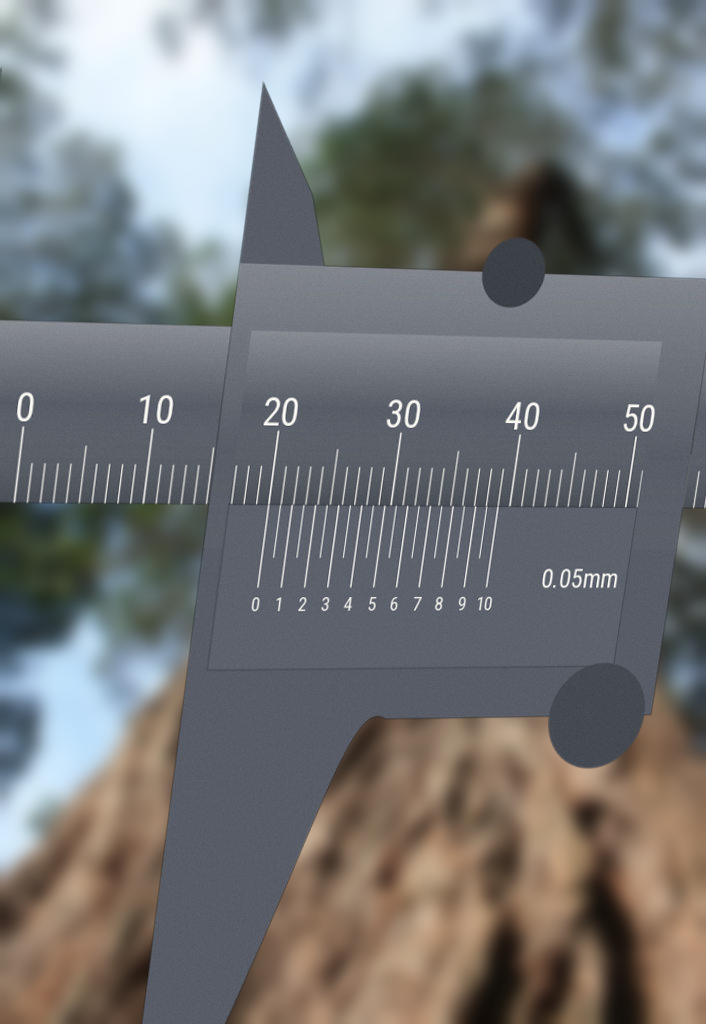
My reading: mm 20.0
